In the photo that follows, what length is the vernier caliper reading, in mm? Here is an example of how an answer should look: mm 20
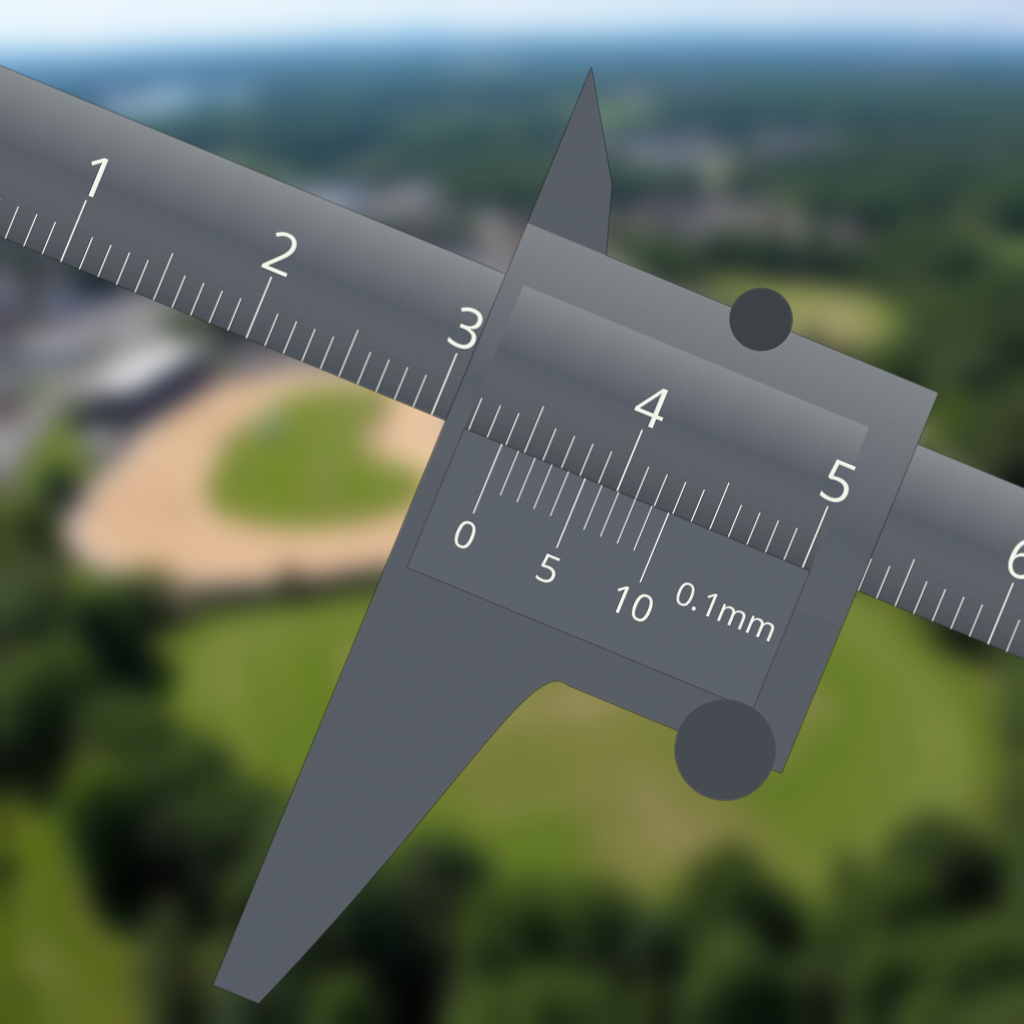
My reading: mm 33.8
